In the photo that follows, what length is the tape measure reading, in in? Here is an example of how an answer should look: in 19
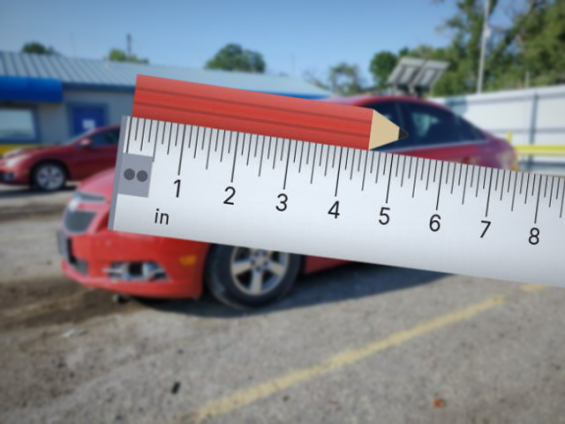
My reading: in 5.25
